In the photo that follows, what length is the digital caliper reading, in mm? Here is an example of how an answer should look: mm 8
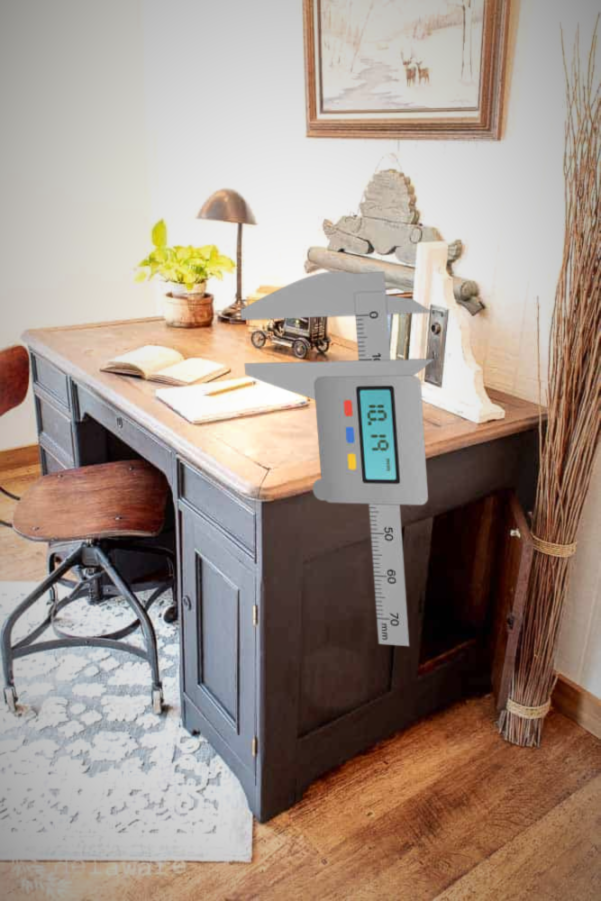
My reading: mm 10.19
